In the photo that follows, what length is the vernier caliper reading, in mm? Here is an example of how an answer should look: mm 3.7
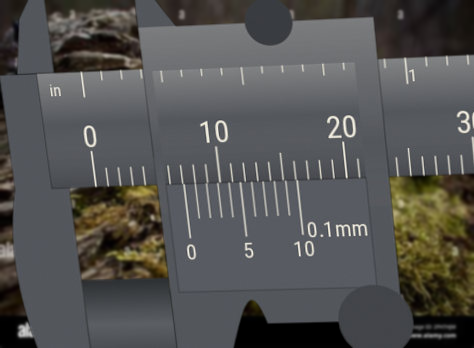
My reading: mm 7.1
